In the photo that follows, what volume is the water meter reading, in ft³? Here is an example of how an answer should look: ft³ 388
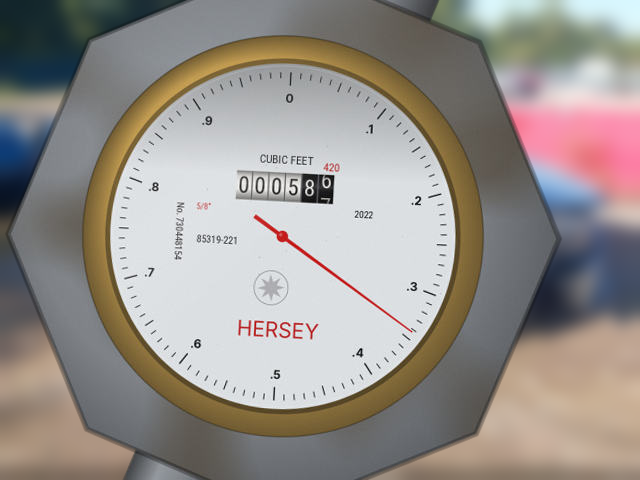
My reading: ft³ 586.34
